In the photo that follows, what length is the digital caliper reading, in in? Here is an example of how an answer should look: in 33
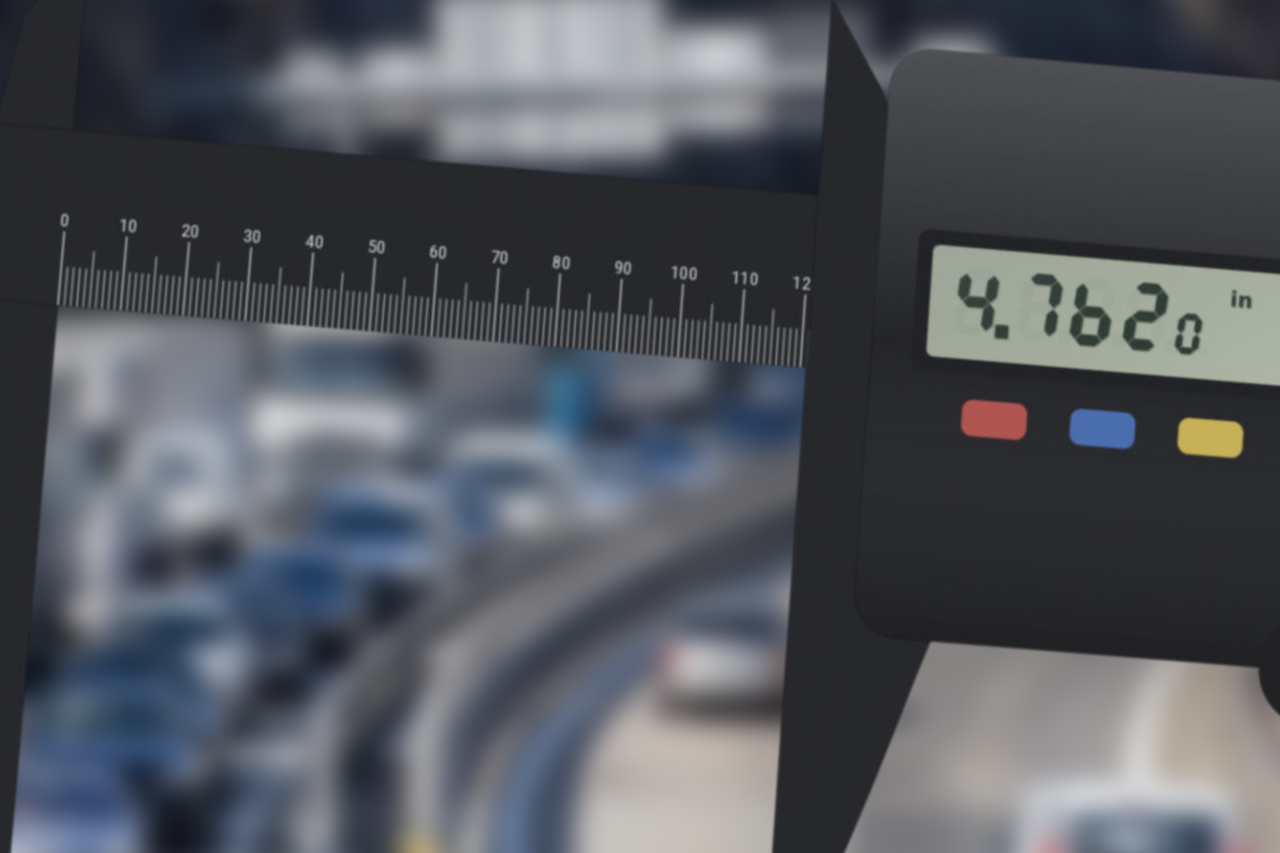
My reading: in 4.7620
